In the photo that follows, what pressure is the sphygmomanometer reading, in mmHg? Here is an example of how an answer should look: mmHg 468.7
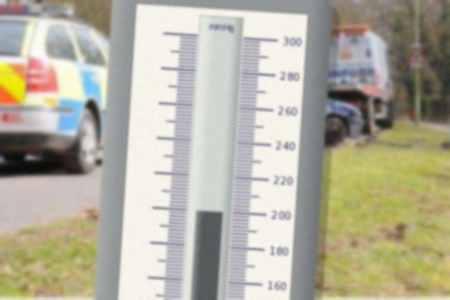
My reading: mmHg 200
